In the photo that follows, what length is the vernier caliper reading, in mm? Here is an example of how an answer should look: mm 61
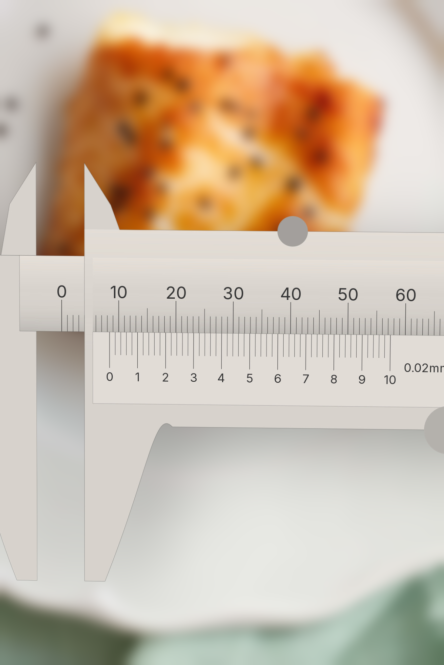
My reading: mm 8.4
